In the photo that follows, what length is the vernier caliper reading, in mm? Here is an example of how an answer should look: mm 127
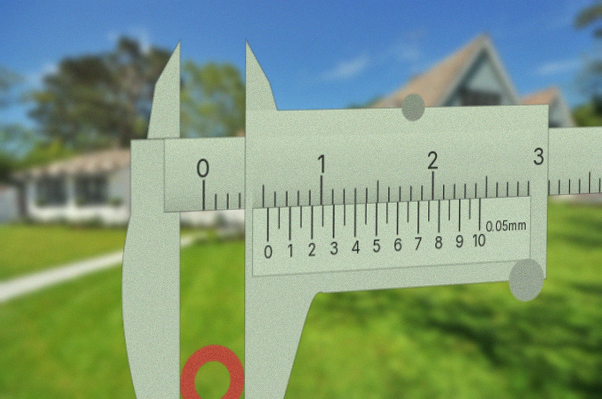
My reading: mm 5.4
